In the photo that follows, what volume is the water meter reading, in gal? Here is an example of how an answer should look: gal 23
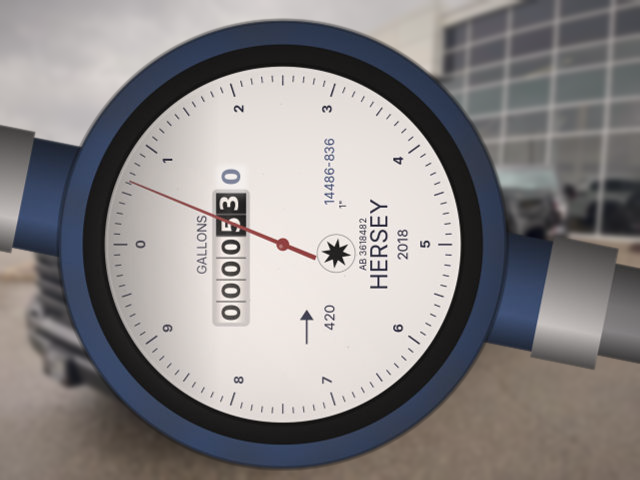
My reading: gal 530.6
